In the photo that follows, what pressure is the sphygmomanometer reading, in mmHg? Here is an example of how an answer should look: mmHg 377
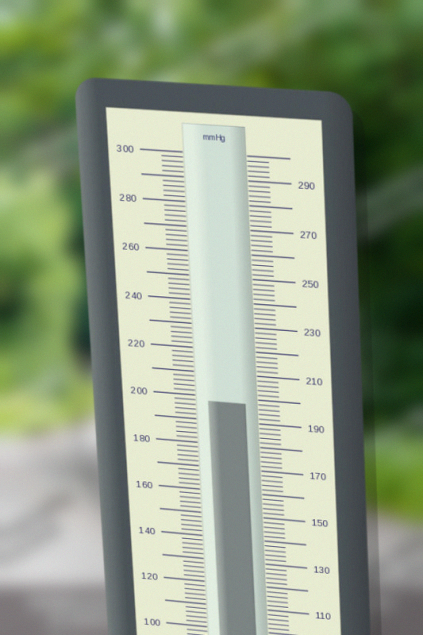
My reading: mmHg 198
